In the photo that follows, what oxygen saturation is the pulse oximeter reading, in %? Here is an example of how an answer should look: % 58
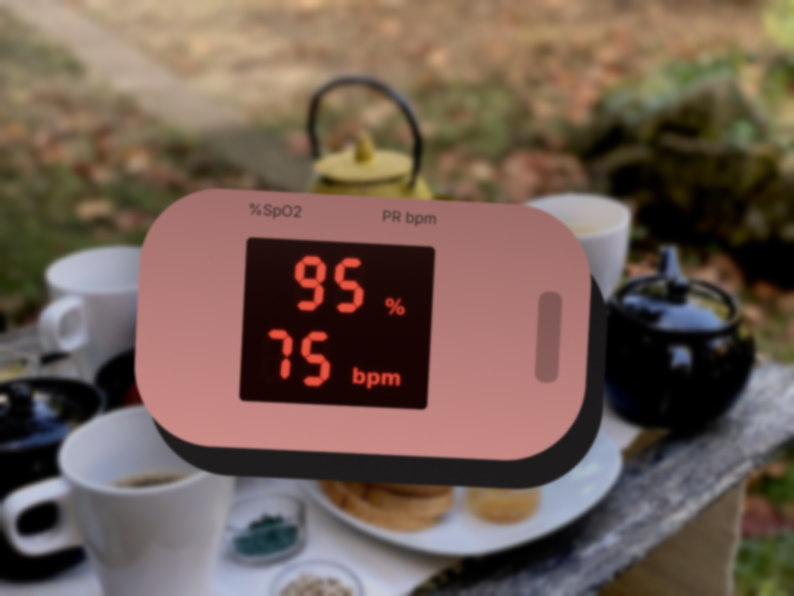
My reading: % 95
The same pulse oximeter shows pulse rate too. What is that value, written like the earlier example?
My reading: bpm 75
